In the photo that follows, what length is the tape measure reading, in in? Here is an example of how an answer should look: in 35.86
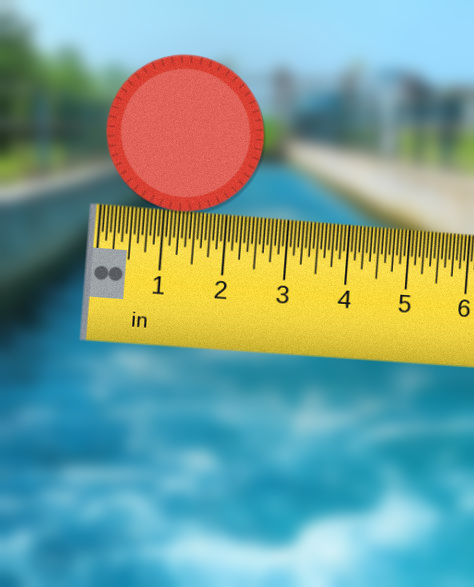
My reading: in 2.5
